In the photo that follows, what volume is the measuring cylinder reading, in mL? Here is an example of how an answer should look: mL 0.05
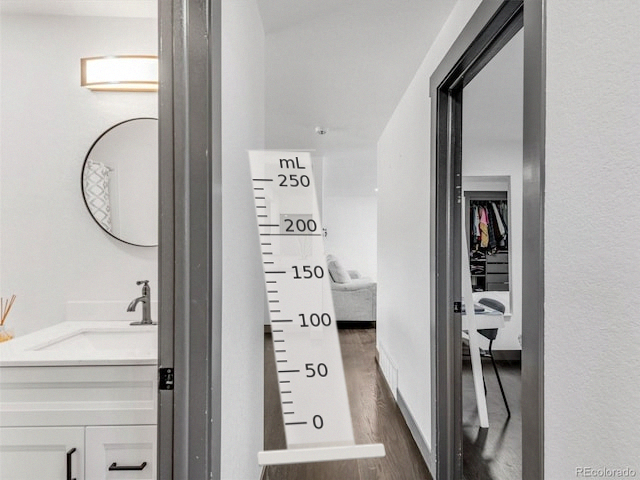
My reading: mL 190
